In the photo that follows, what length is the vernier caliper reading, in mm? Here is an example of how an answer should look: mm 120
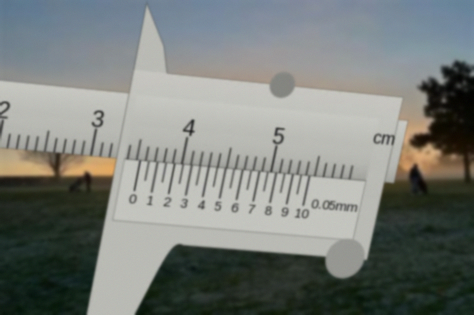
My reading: mm 35.4
